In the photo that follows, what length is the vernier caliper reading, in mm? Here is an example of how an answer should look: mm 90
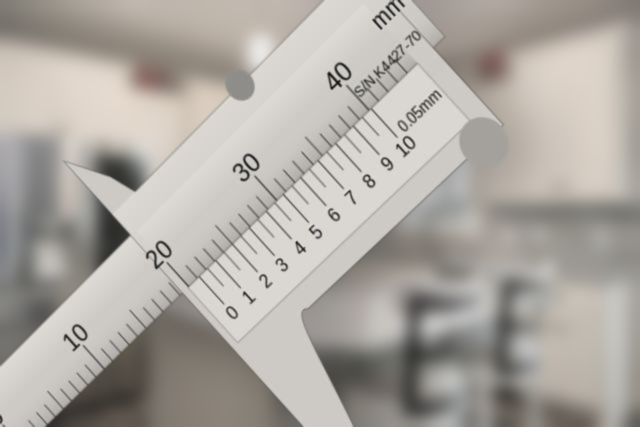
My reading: mm 21.2
